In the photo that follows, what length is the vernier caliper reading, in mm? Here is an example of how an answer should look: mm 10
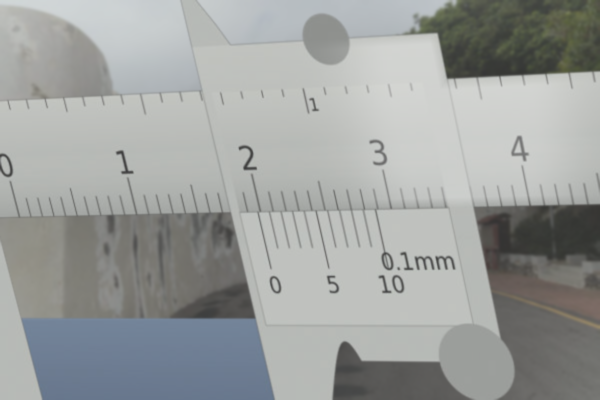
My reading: mm 19.8
